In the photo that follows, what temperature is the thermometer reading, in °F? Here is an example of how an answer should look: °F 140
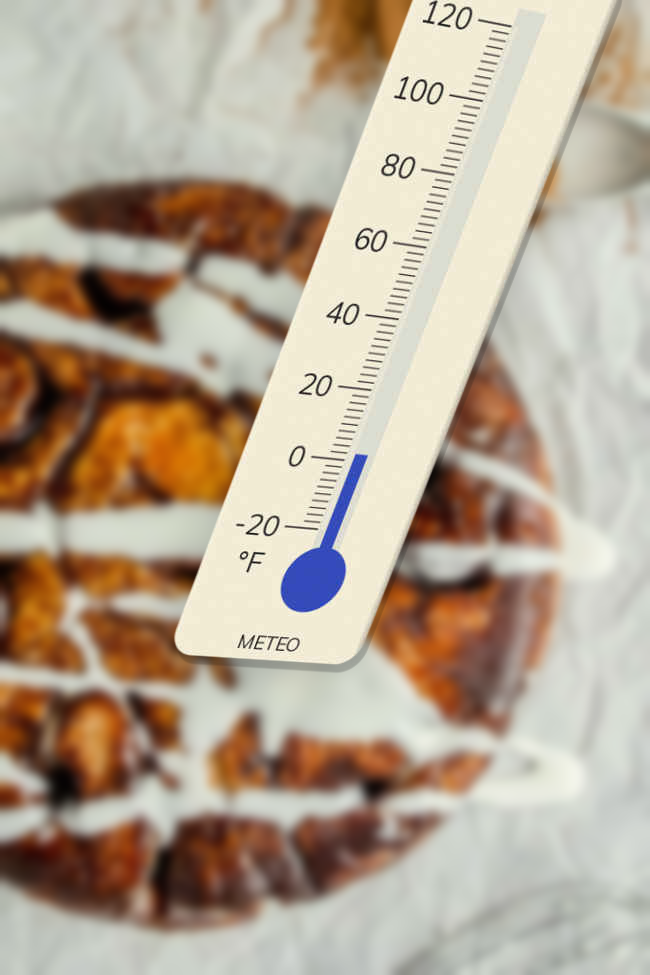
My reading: °F 2
